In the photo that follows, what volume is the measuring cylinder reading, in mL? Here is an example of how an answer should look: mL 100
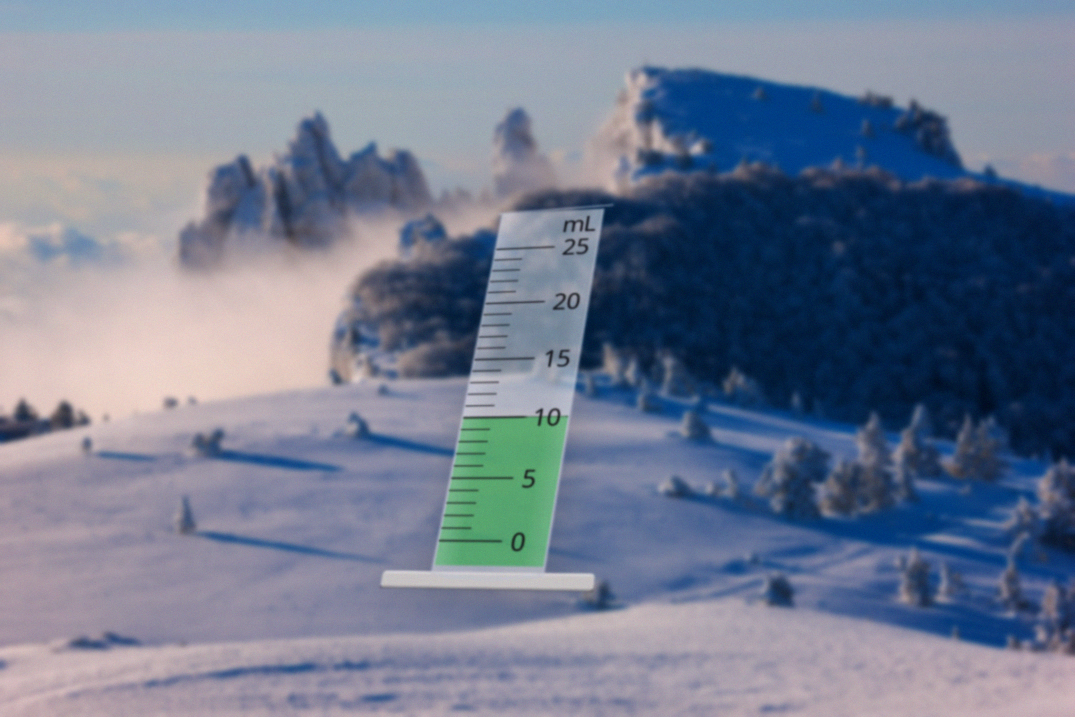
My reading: mL 10
